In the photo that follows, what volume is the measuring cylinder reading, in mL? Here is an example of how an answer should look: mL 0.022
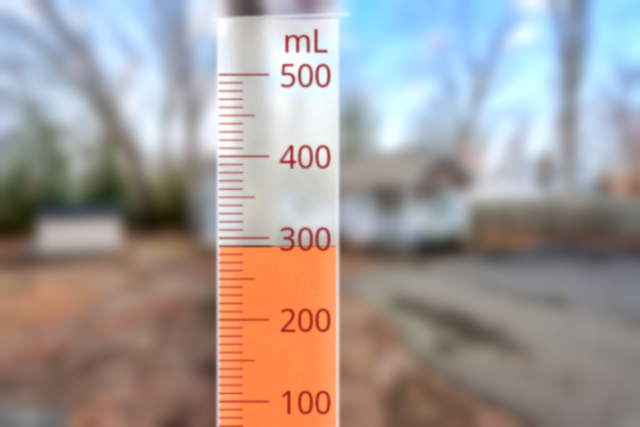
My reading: mL 290
